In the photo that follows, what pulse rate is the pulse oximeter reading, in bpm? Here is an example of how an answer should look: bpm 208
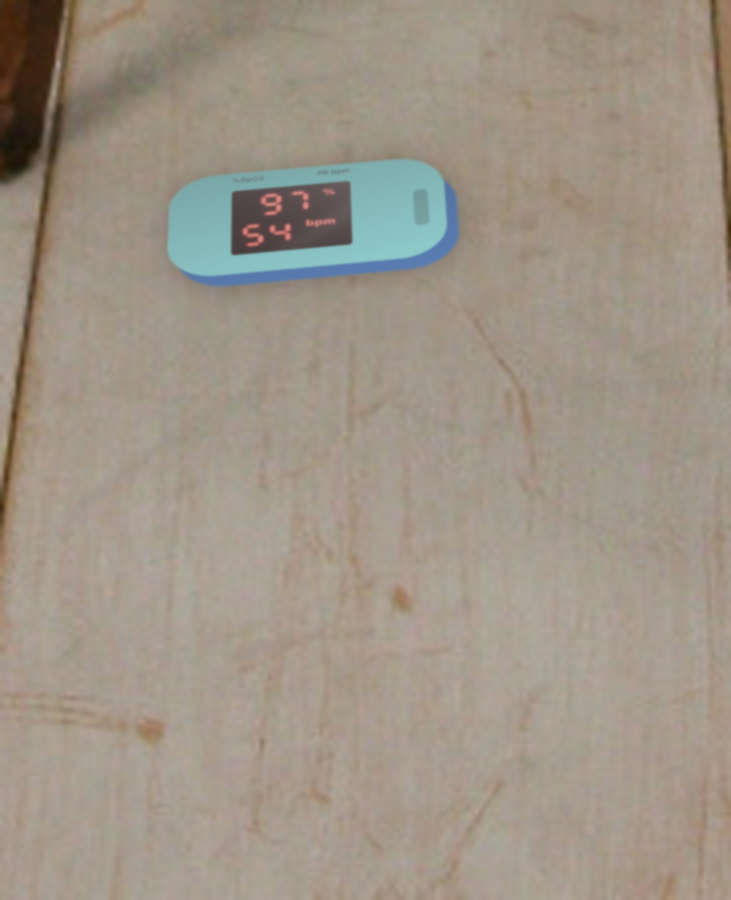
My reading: bpm 54
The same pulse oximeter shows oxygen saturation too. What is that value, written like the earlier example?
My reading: % 97
